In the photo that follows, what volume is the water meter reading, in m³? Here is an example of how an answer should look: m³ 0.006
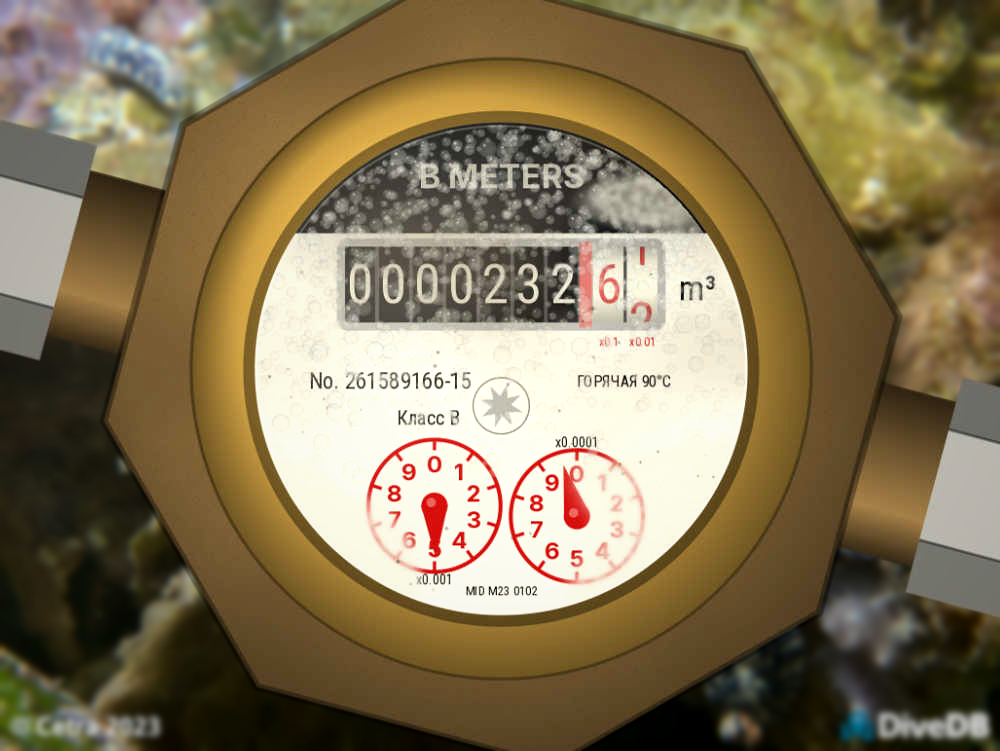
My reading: m³ 232.6149
